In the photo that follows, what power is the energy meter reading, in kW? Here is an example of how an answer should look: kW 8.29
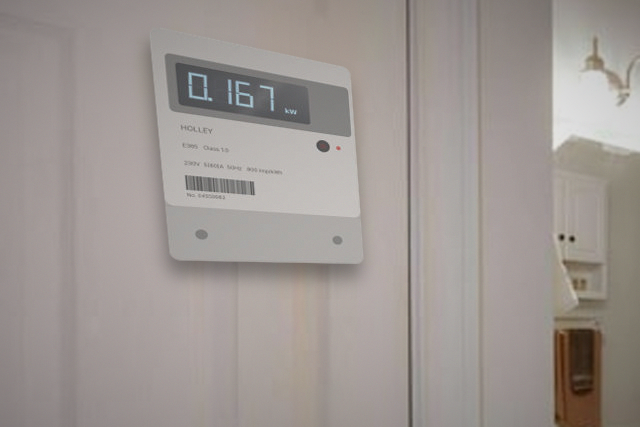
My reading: kW 0.167
